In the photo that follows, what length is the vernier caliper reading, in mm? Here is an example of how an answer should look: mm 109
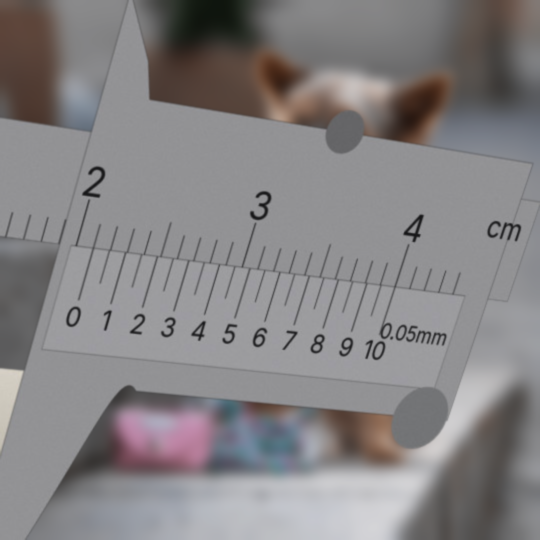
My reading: mm 21.0
